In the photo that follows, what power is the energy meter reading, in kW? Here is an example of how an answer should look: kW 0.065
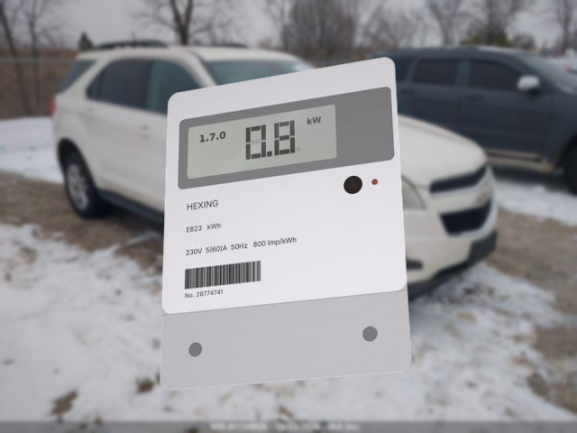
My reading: kW 0.8
